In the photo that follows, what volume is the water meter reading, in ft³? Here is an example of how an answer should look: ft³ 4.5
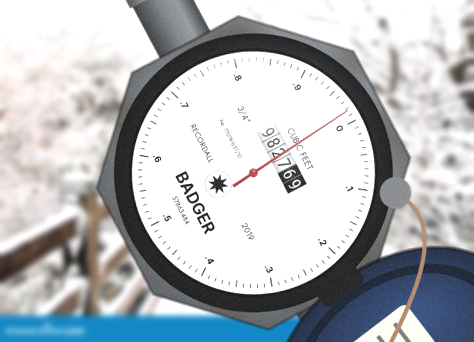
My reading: ft³ 982768.98
